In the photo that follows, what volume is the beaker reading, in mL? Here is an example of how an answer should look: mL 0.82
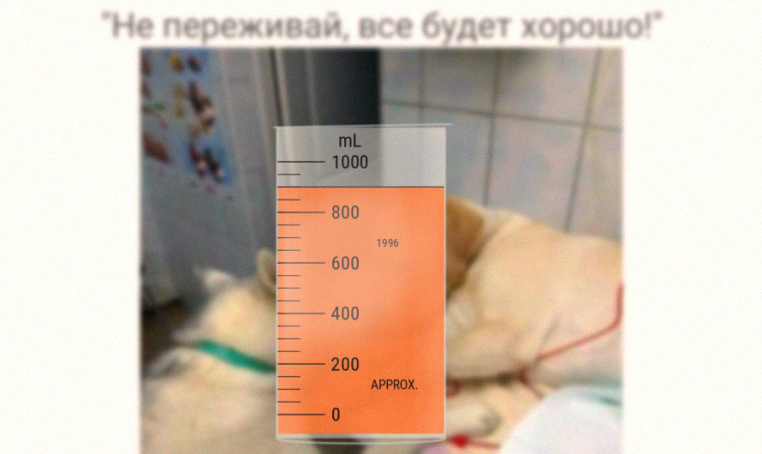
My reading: mL 900
